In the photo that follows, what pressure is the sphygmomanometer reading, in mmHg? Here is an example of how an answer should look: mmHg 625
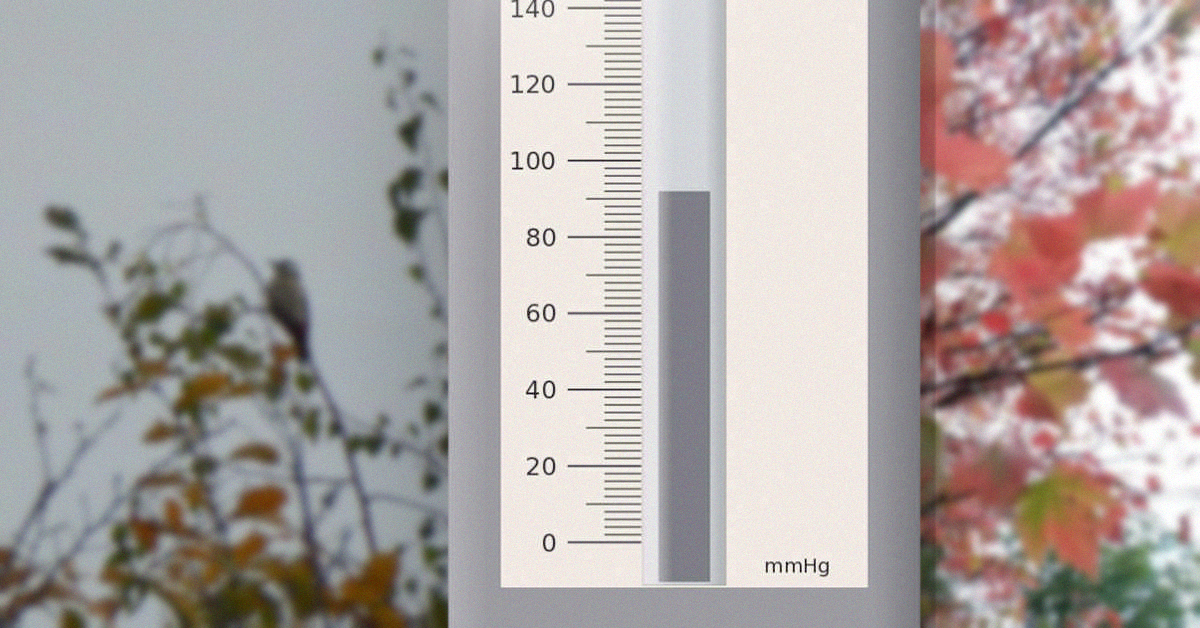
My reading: mmHg 92
